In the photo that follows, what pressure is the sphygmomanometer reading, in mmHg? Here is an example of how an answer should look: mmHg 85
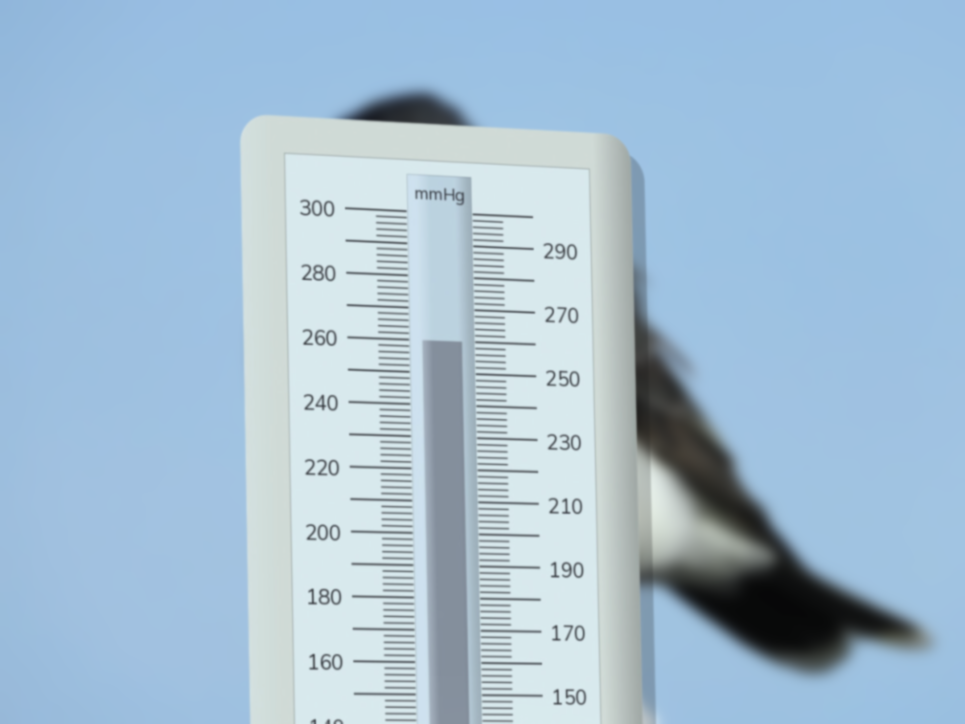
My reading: mmHg 260
